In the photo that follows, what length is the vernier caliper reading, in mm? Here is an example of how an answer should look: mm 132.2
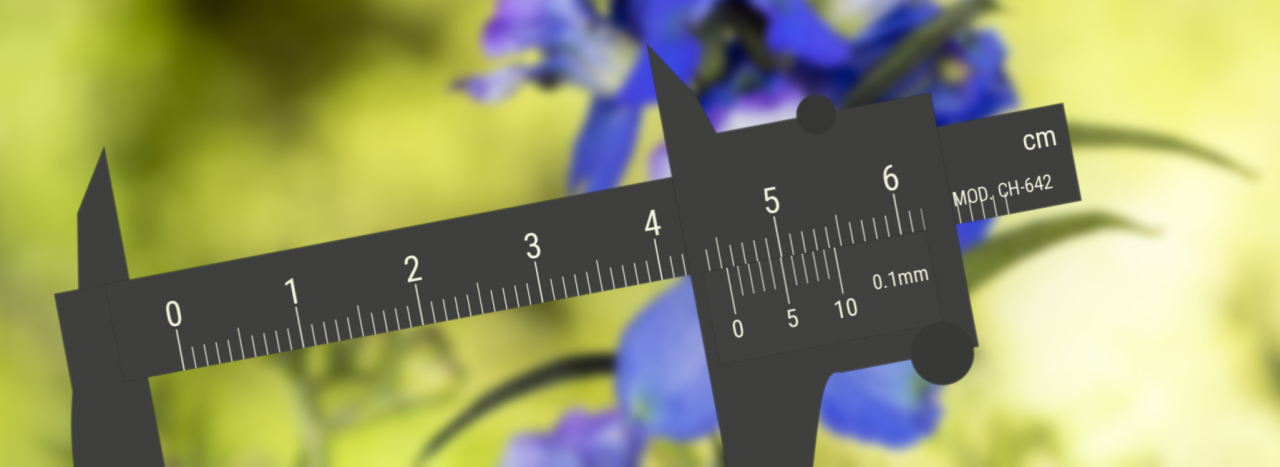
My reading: mm 45.4
